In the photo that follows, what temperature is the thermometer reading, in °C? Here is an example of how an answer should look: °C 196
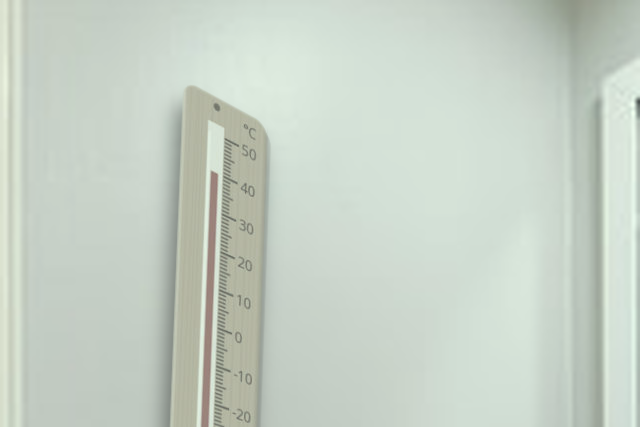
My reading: °C 40
